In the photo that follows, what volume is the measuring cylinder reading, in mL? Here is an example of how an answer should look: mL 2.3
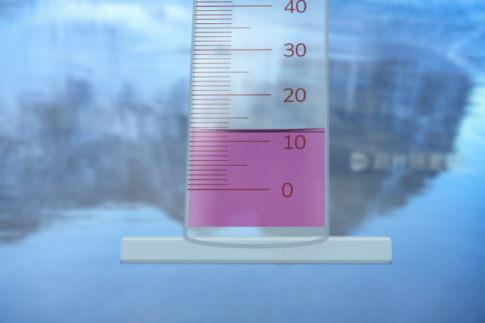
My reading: mL 12
